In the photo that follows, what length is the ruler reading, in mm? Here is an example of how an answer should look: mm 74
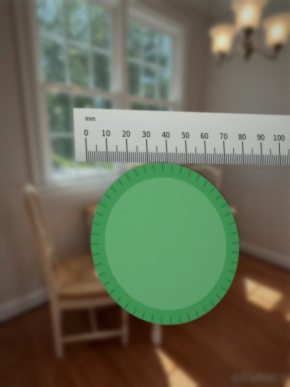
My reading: mm 75
